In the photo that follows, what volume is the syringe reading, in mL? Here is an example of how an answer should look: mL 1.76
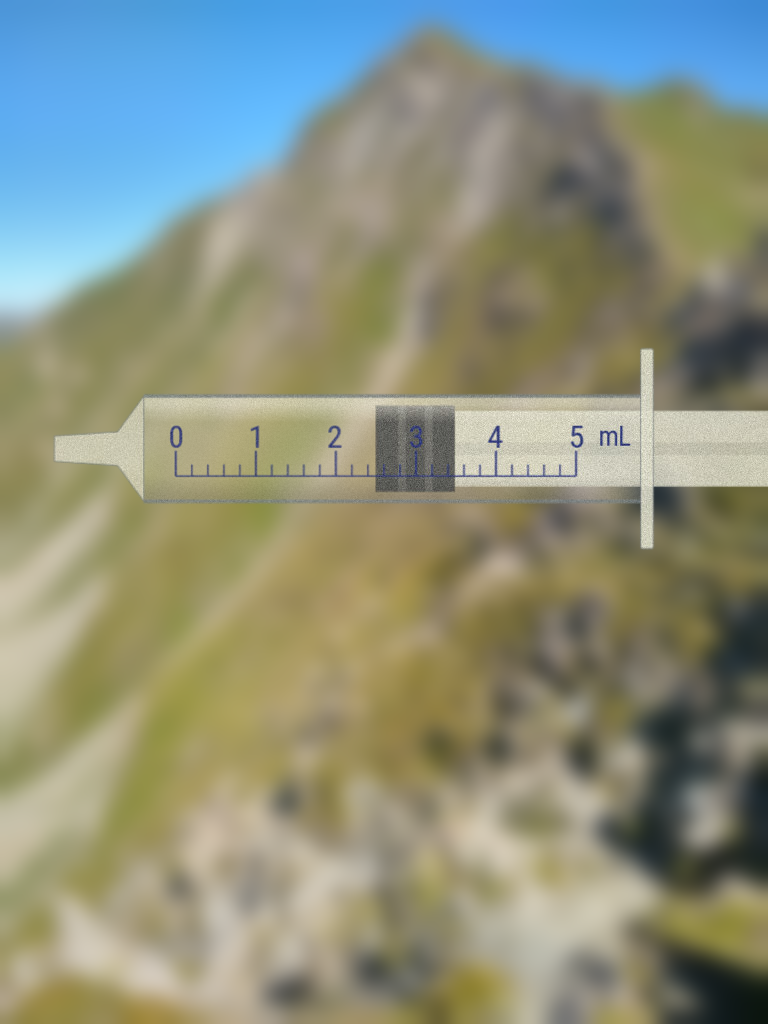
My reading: mL 2.5
